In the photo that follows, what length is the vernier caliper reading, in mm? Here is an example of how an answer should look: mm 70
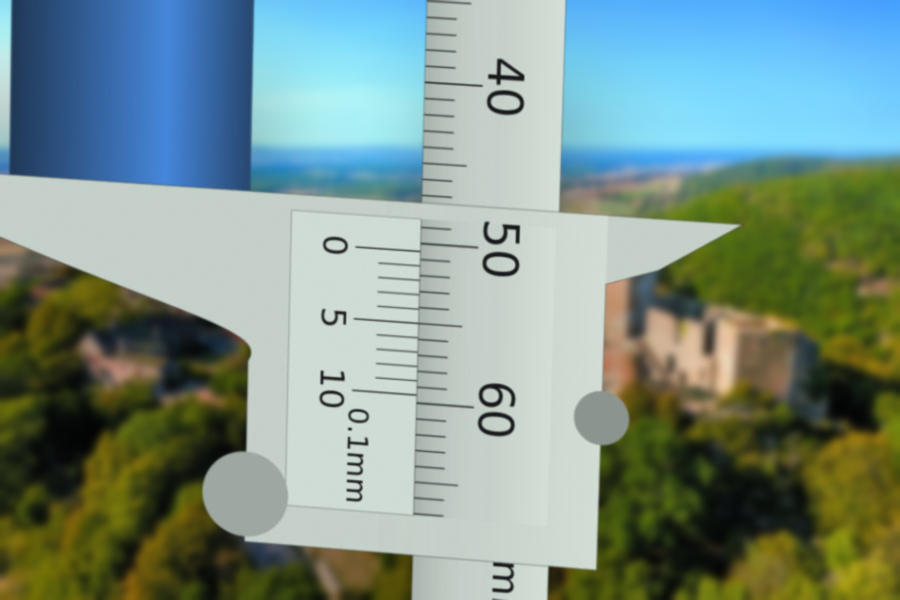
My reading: mm 50.5
